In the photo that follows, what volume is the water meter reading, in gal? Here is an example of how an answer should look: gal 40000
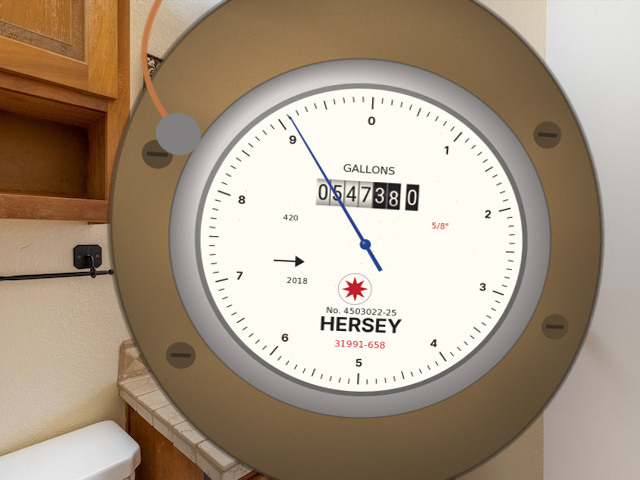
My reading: gal 547379.1
